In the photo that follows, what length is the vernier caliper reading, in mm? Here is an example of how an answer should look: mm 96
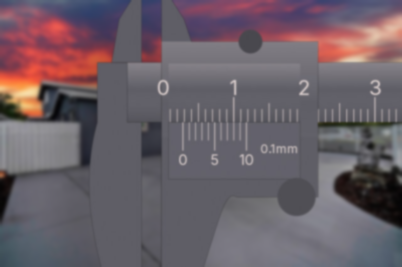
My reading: mm 2.8
